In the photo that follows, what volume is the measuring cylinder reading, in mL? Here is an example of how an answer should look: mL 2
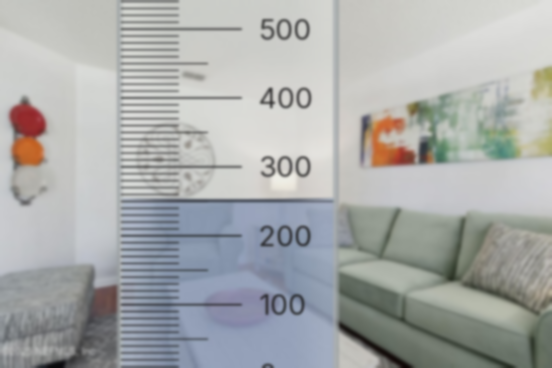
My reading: mL 250
